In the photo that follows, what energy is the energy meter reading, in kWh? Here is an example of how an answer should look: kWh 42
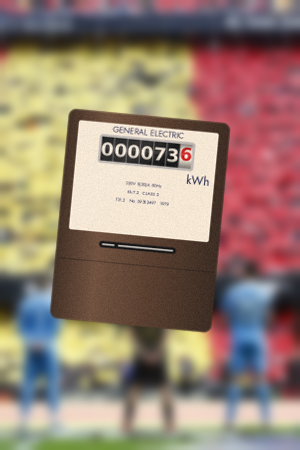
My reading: kWh 73.6
